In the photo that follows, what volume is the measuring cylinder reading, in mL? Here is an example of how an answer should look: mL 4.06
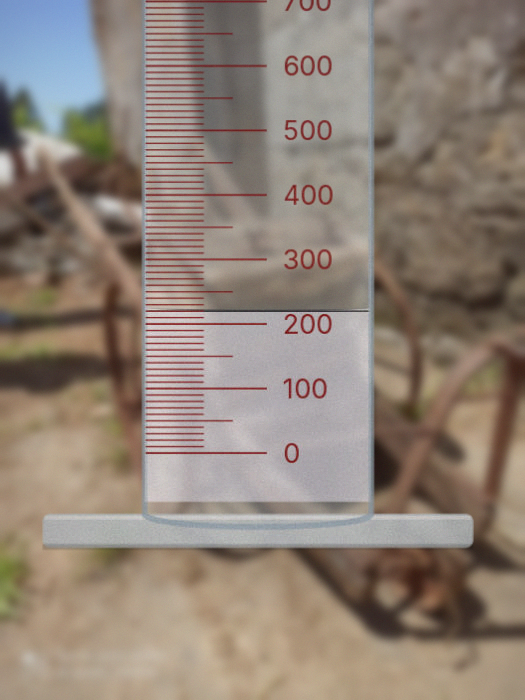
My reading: mL 220
